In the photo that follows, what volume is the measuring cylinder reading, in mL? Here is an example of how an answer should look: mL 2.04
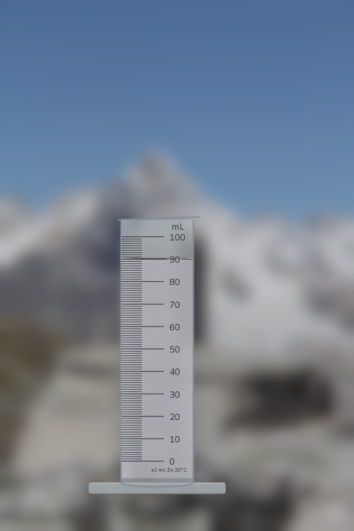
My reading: mL 90
